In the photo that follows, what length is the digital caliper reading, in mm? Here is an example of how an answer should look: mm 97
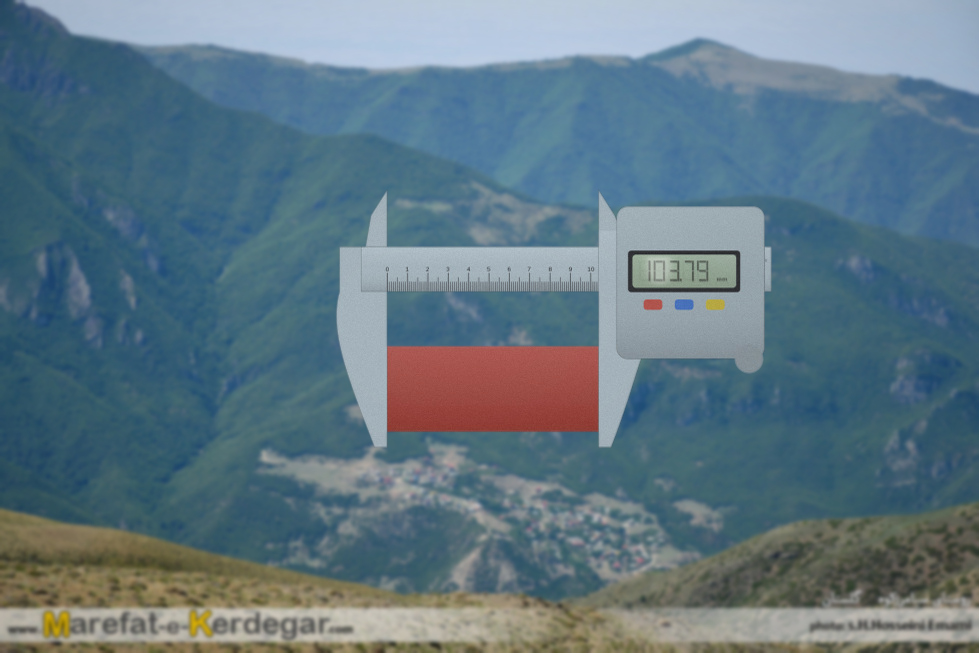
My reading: mm 103.79
